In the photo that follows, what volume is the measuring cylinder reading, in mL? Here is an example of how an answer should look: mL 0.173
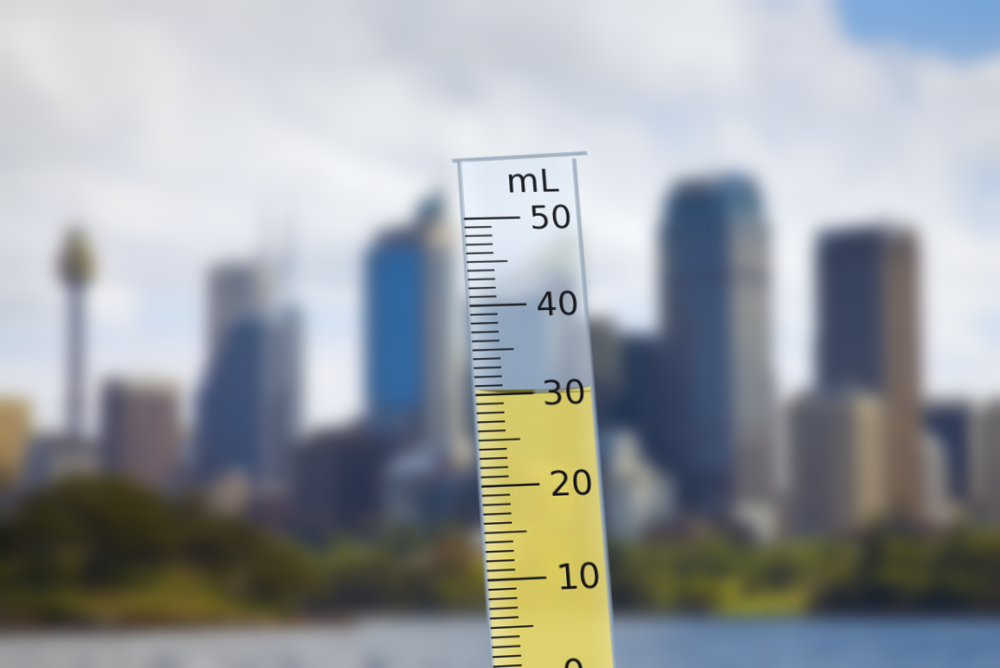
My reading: mL 30
